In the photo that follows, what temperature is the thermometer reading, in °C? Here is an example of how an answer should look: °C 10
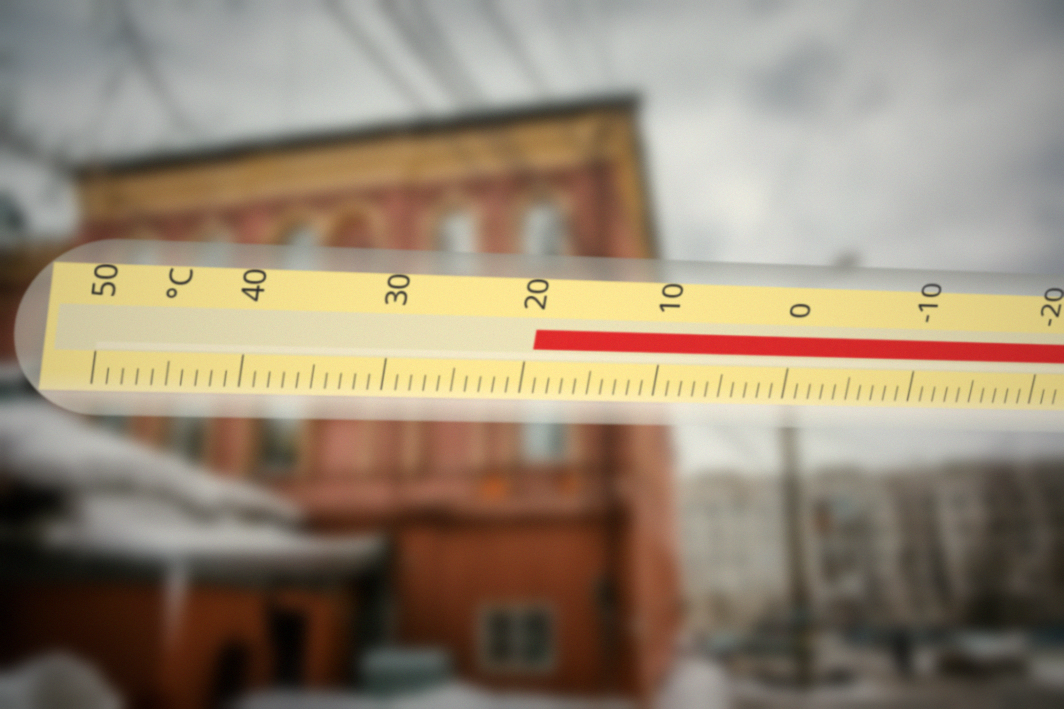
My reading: °C 19.5
